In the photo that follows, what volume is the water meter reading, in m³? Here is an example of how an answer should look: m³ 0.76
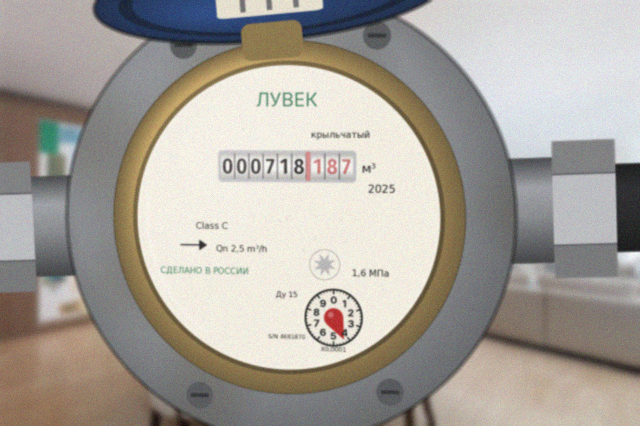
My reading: m³ 718.1874
